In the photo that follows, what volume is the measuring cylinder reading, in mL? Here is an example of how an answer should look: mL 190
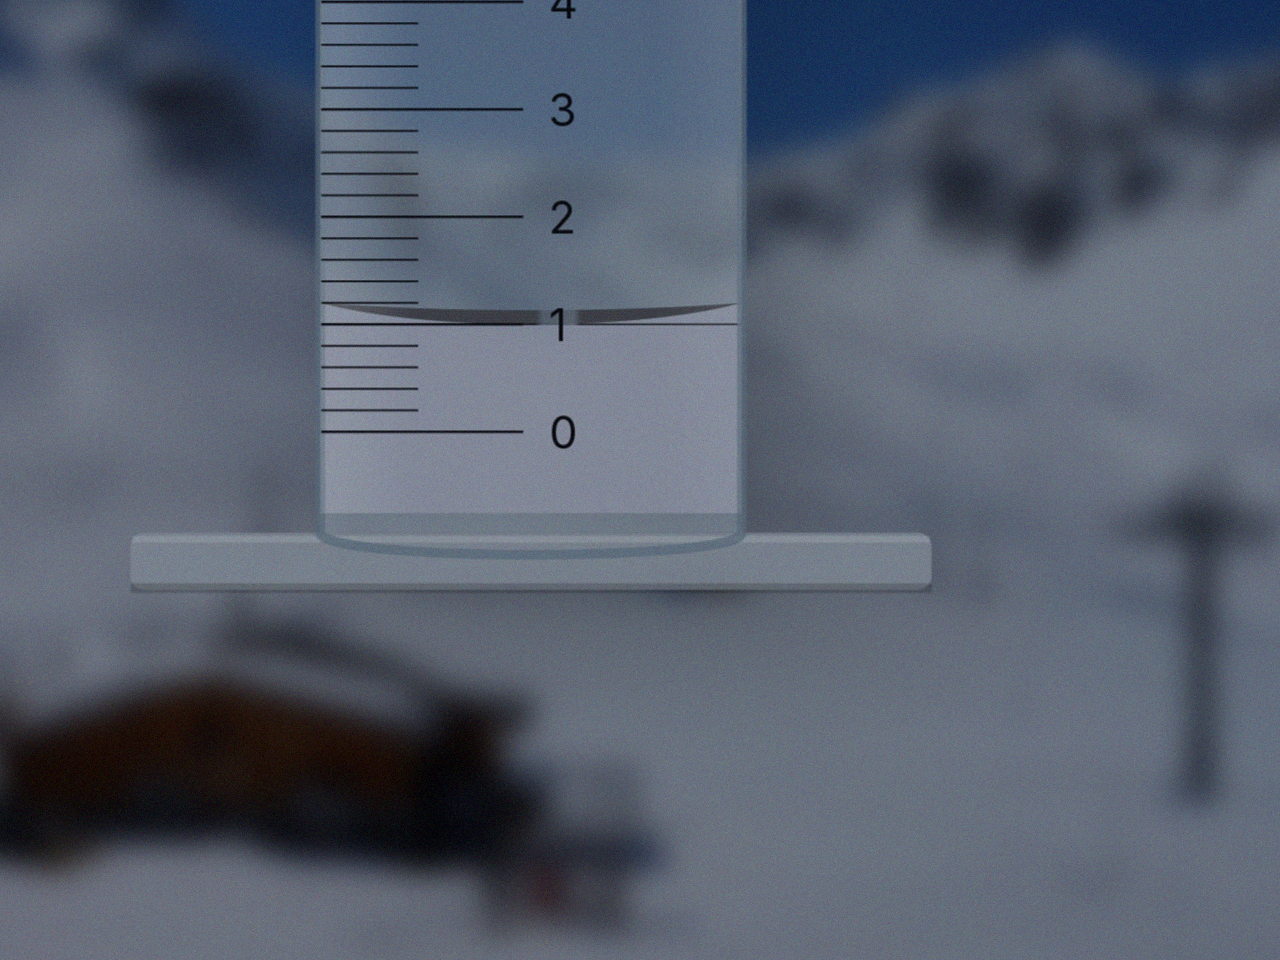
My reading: mL 1
